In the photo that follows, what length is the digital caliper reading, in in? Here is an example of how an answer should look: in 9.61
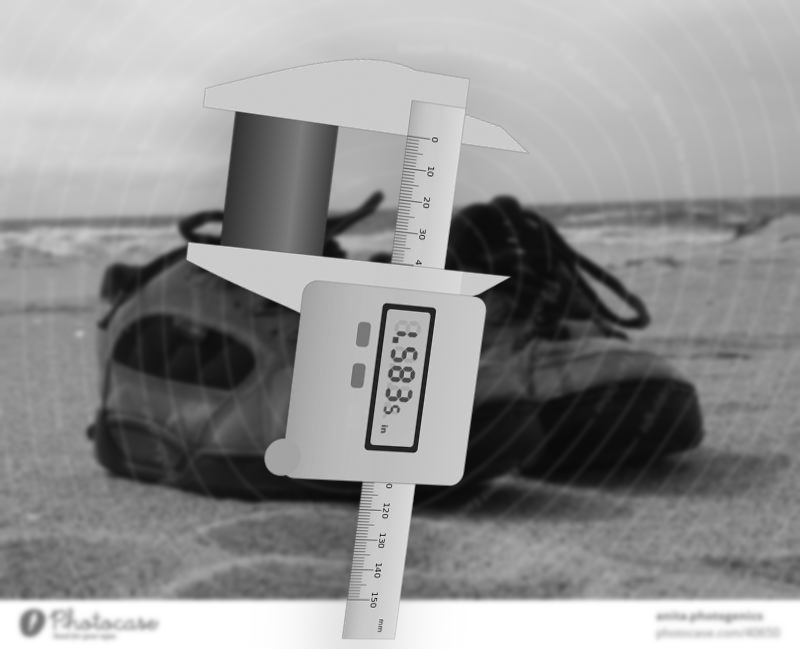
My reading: in 1.5835
